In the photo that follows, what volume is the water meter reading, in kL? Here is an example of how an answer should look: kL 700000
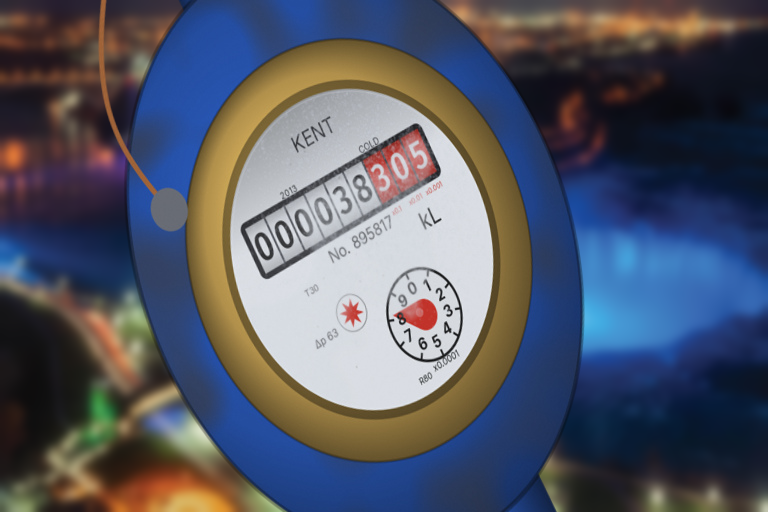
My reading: kL 38.3058
